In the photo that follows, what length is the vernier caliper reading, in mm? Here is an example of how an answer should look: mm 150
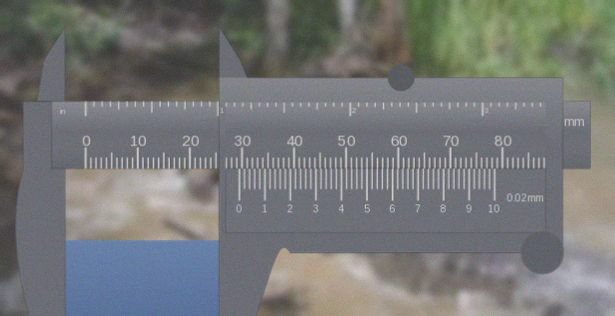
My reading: mm 29.5
